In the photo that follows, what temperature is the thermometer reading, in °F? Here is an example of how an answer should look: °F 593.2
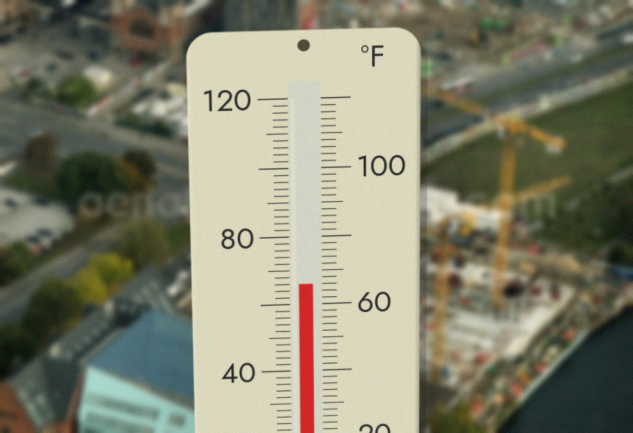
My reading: °F 66
